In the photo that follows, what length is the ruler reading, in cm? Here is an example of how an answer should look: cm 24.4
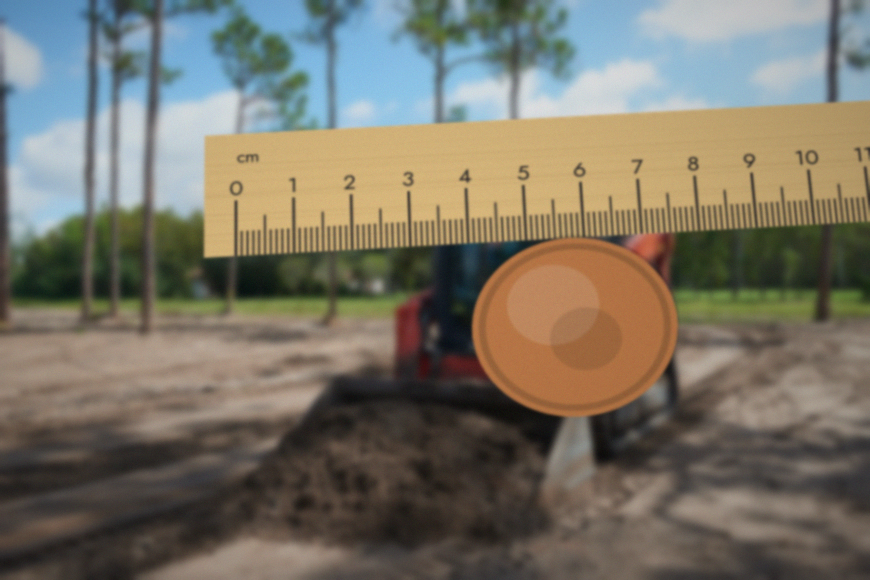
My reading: cm 3.5
